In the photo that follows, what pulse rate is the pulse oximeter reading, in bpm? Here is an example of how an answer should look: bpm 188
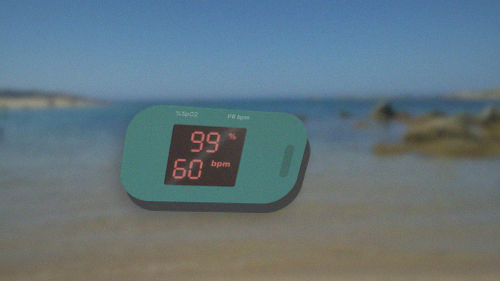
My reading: bpm 60
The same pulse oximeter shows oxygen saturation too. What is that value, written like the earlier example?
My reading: % 99
